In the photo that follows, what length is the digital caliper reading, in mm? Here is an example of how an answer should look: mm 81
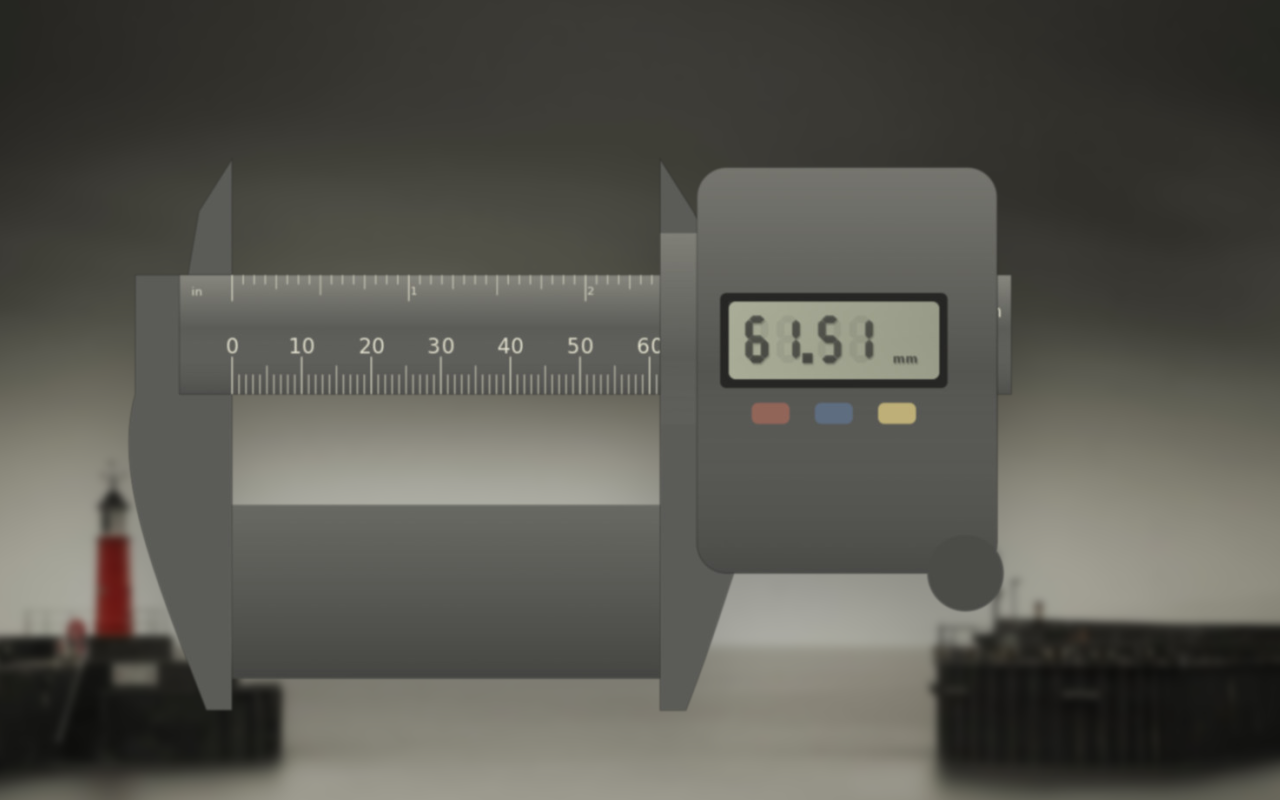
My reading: mm 61.51
